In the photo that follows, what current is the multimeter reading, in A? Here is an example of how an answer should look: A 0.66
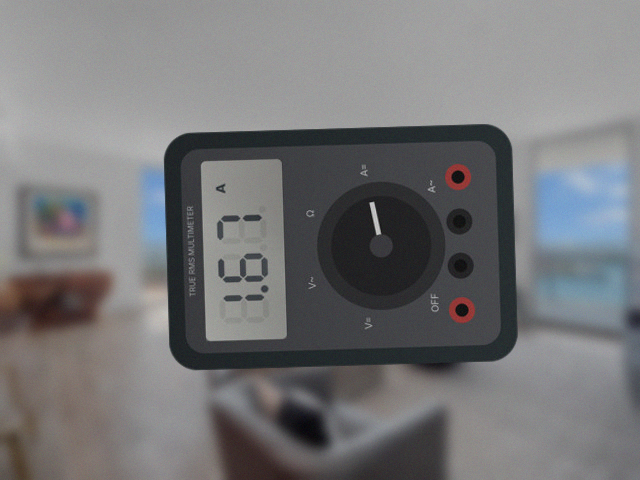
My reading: A 1.67
